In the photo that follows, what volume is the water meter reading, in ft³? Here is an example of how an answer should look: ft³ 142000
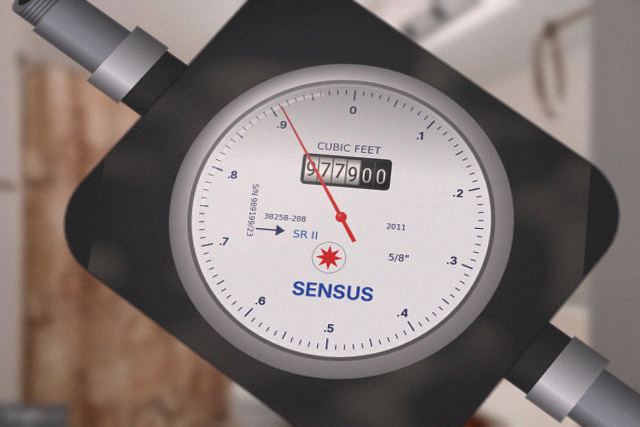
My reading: ft³ 977899.91
